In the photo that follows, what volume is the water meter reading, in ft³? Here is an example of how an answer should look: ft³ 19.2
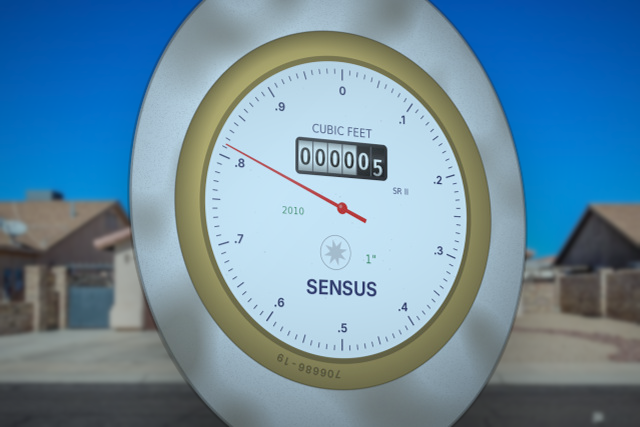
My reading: ft³ 4.81
